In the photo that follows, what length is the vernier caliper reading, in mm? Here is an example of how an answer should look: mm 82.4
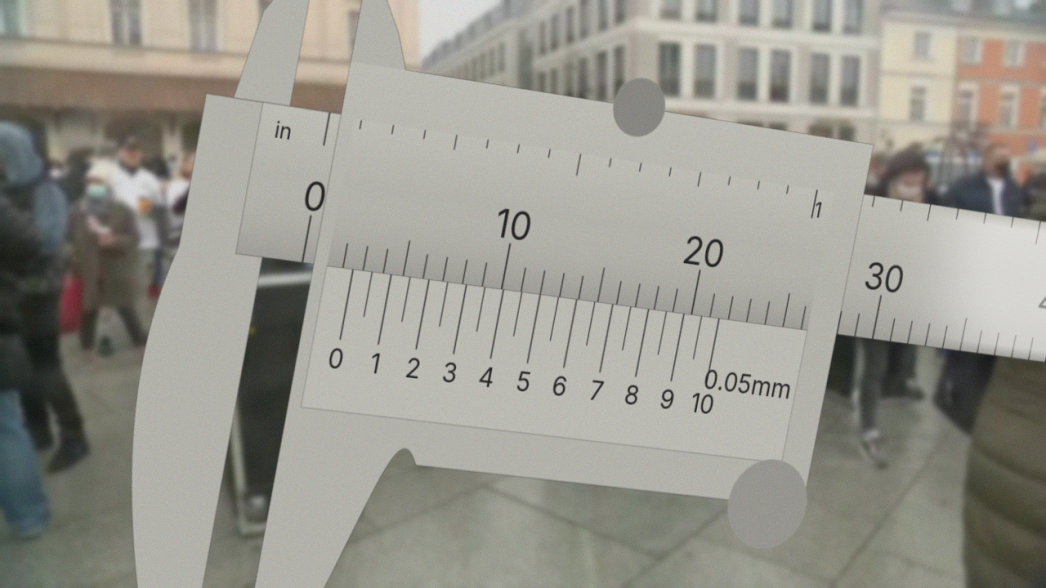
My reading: mm 2.5
